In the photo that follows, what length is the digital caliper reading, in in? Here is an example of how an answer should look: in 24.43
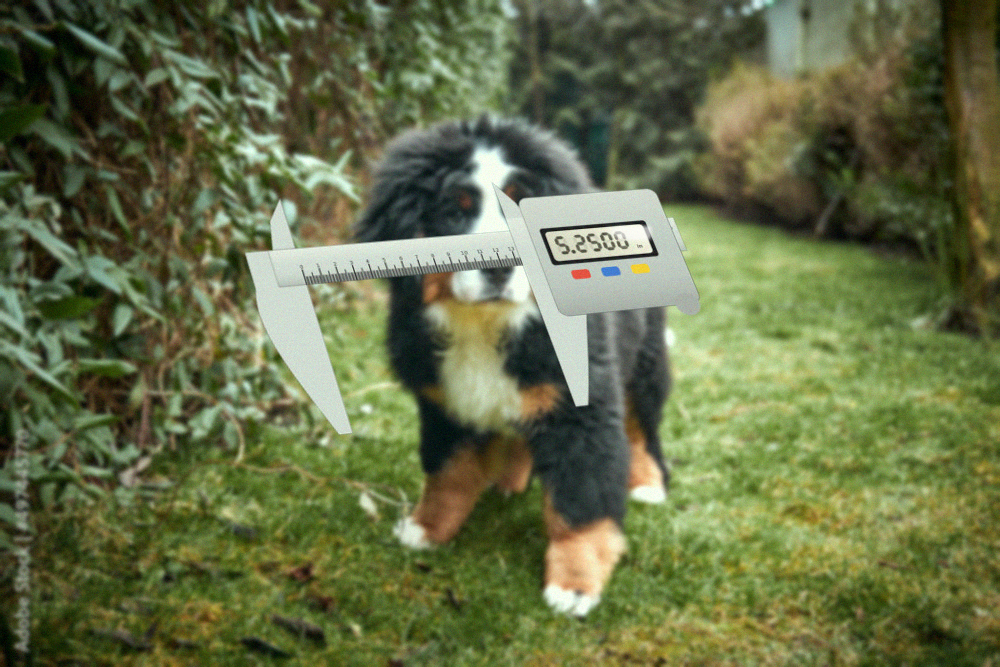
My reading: in 5.2500
